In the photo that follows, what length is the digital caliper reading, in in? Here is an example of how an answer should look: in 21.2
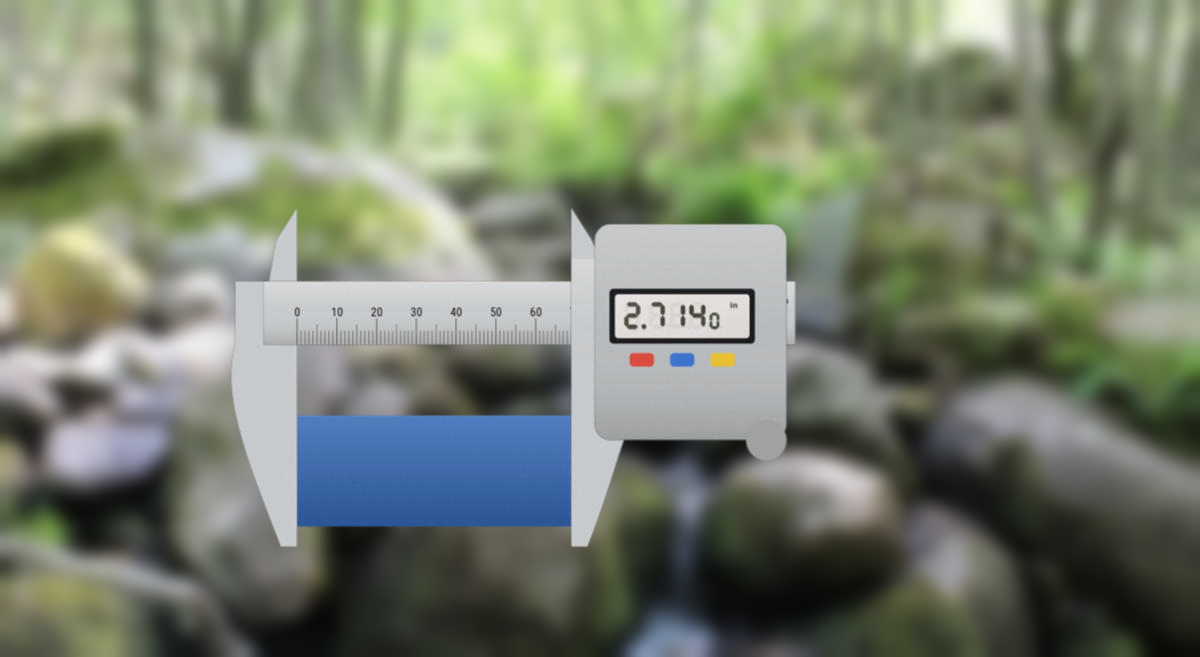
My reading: in 2.7140
